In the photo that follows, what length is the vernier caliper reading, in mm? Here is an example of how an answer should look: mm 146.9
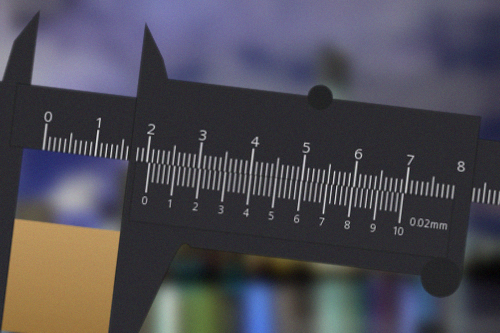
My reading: mm 20.5
